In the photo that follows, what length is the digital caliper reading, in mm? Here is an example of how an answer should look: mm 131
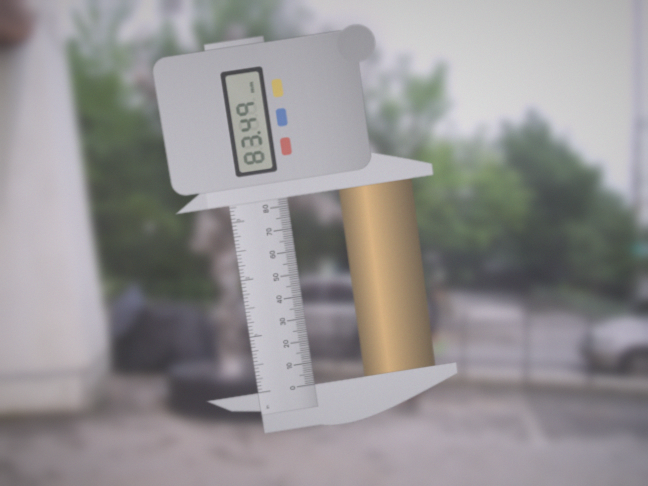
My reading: mm 83.49
